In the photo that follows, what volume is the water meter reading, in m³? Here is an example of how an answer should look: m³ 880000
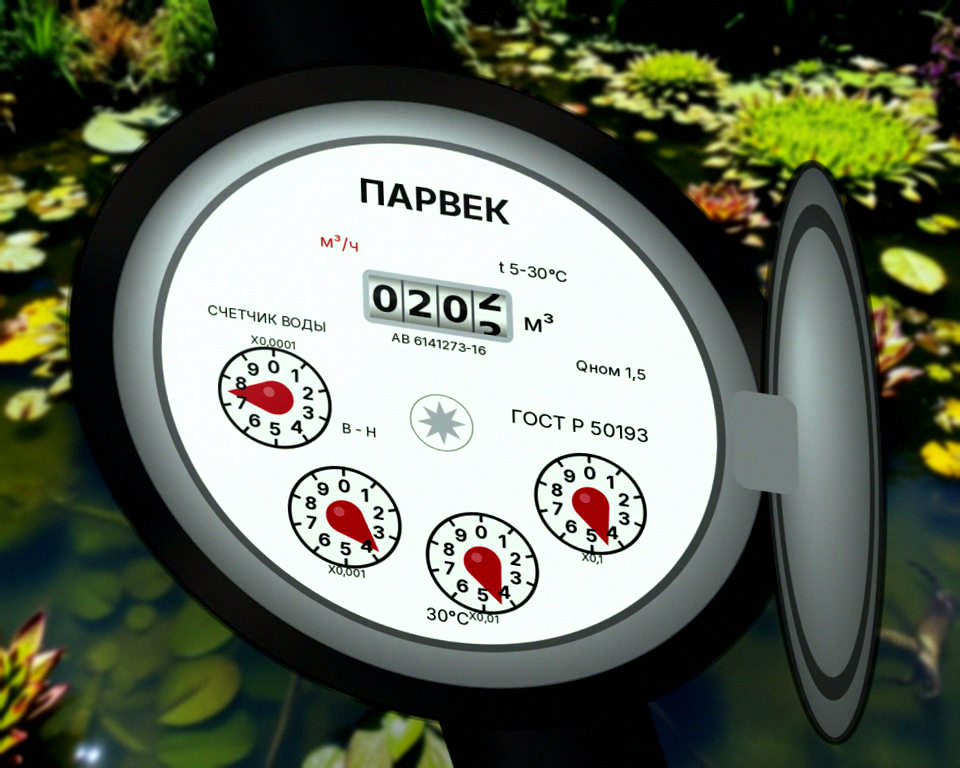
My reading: m³ 202.4437
